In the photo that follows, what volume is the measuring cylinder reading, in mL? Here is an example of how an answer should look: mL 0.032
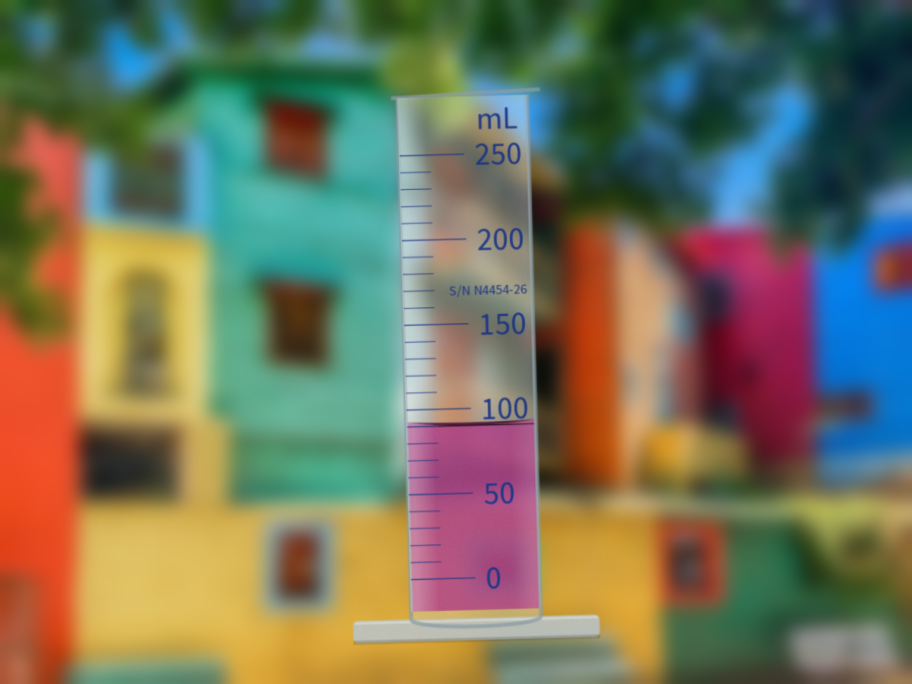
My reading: mL 90
